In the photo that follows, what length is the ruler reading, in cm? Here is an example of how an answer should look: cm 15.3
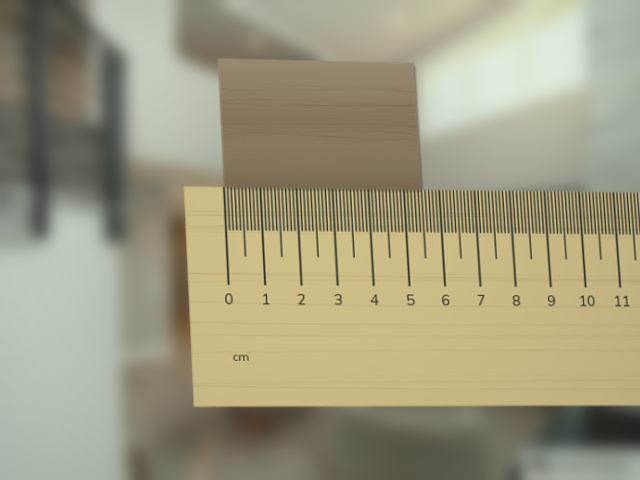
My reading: cm 5.5
